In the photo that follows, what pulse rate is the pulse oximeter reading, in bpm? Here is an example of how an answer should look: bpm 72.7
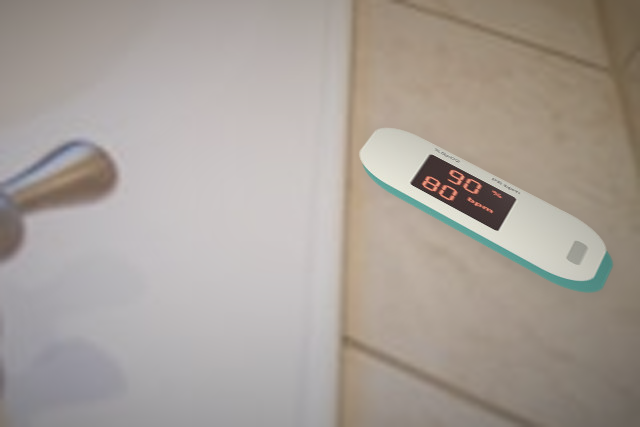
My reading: bpm 80
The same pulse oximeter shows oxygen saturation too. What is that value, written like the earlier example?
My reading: % 90
